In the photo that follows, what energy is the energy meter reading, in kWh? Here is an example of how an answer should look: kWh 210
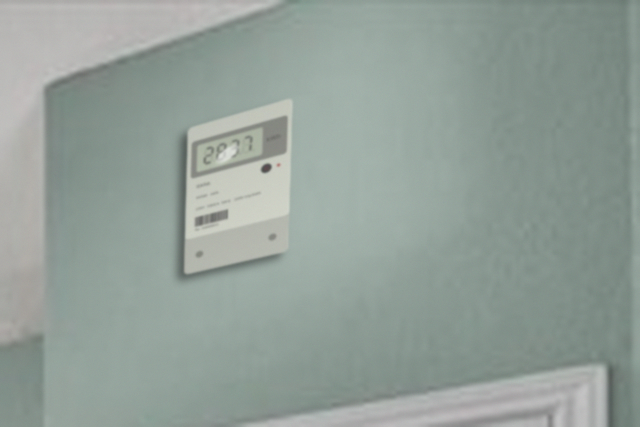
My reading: kWh 2837
